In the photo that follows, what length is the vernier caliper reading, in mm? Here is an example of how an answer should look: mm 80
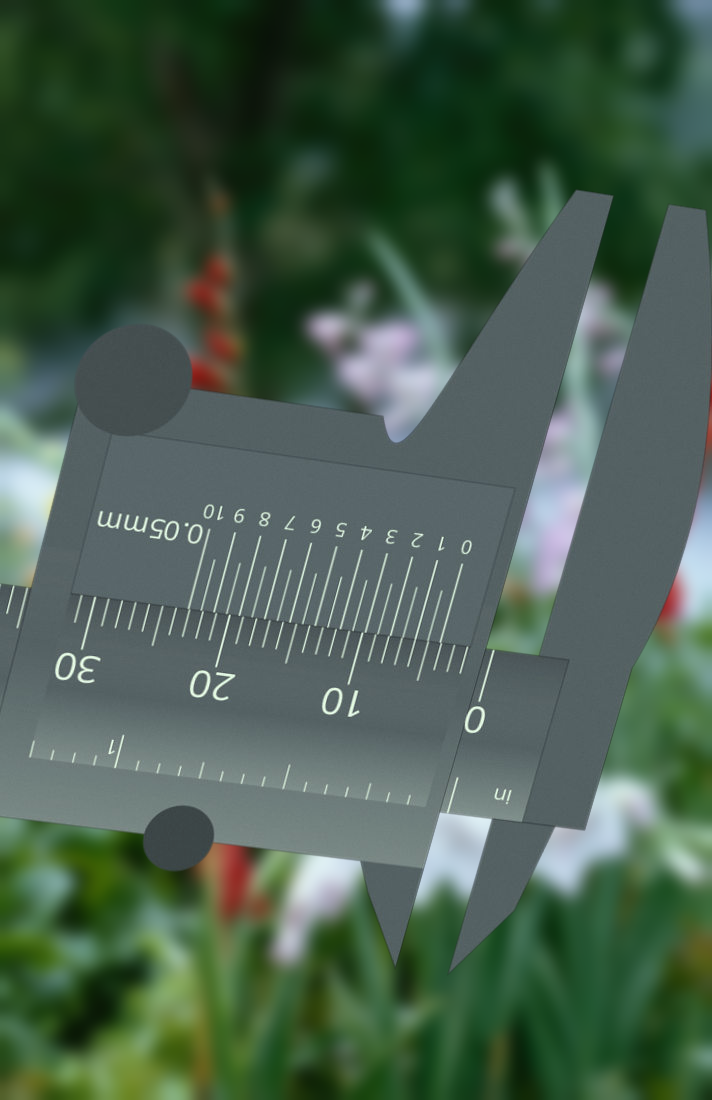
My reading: mm 4.1
